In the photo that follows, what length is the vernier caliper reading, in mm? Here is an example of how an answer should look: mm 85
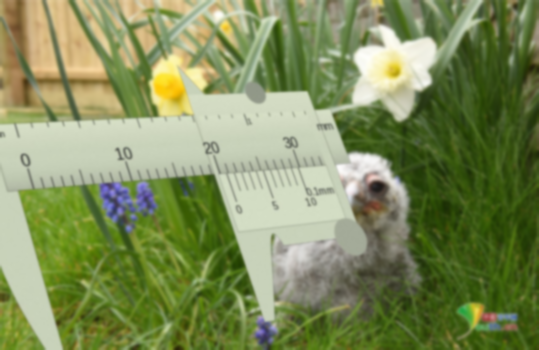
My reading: mm 20.8
